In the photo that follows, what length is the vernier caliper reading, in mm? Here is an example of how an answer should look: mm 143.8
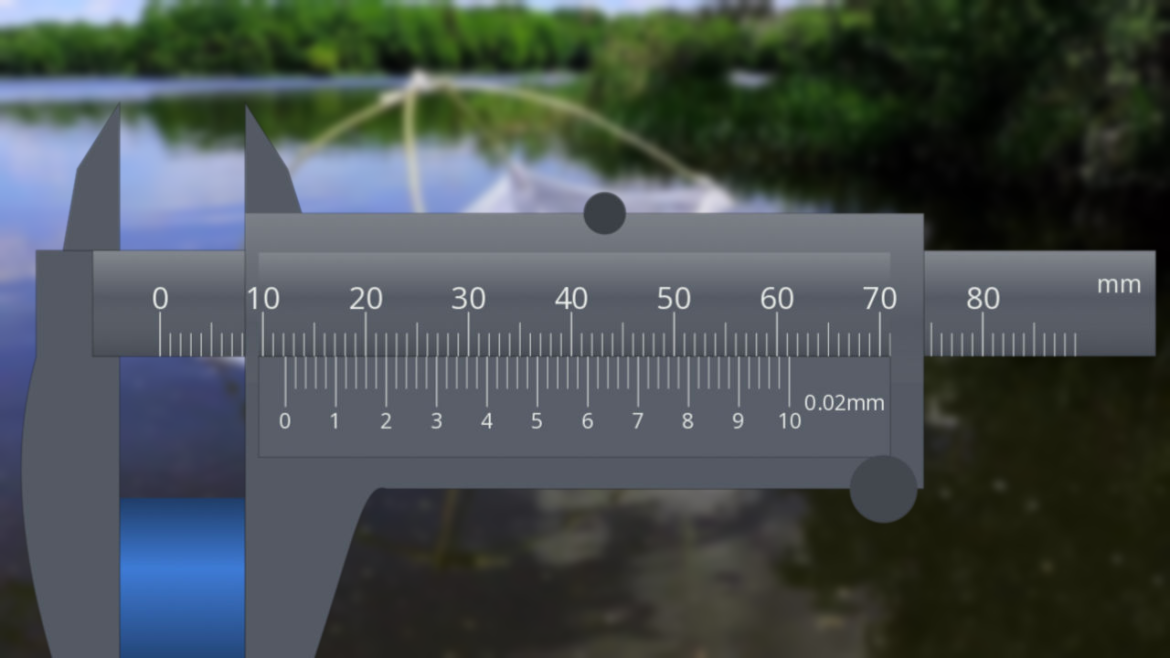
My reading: mm 12.2
